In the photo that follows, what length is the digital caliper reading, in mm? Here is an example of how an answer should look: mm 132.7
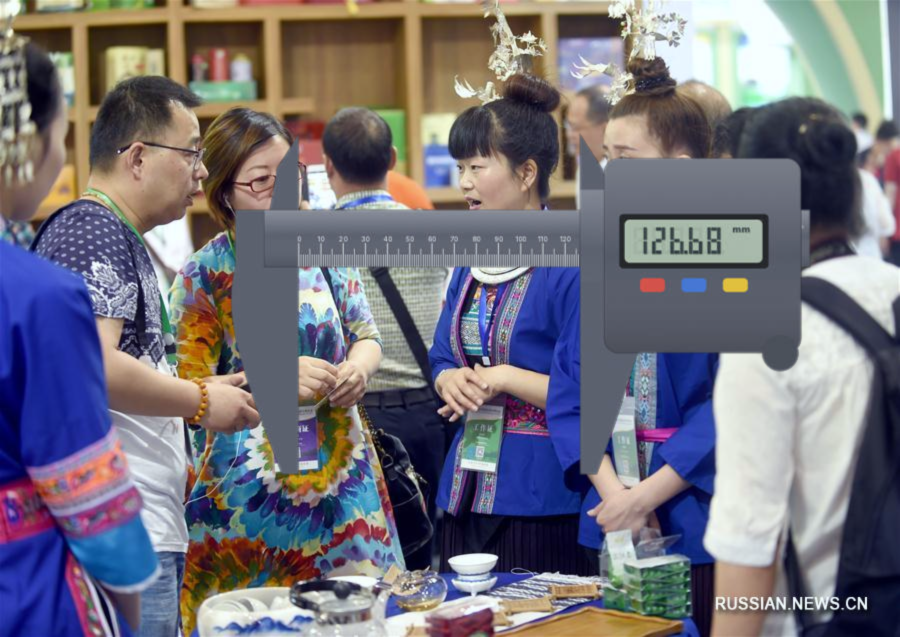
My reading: mm 126.68
